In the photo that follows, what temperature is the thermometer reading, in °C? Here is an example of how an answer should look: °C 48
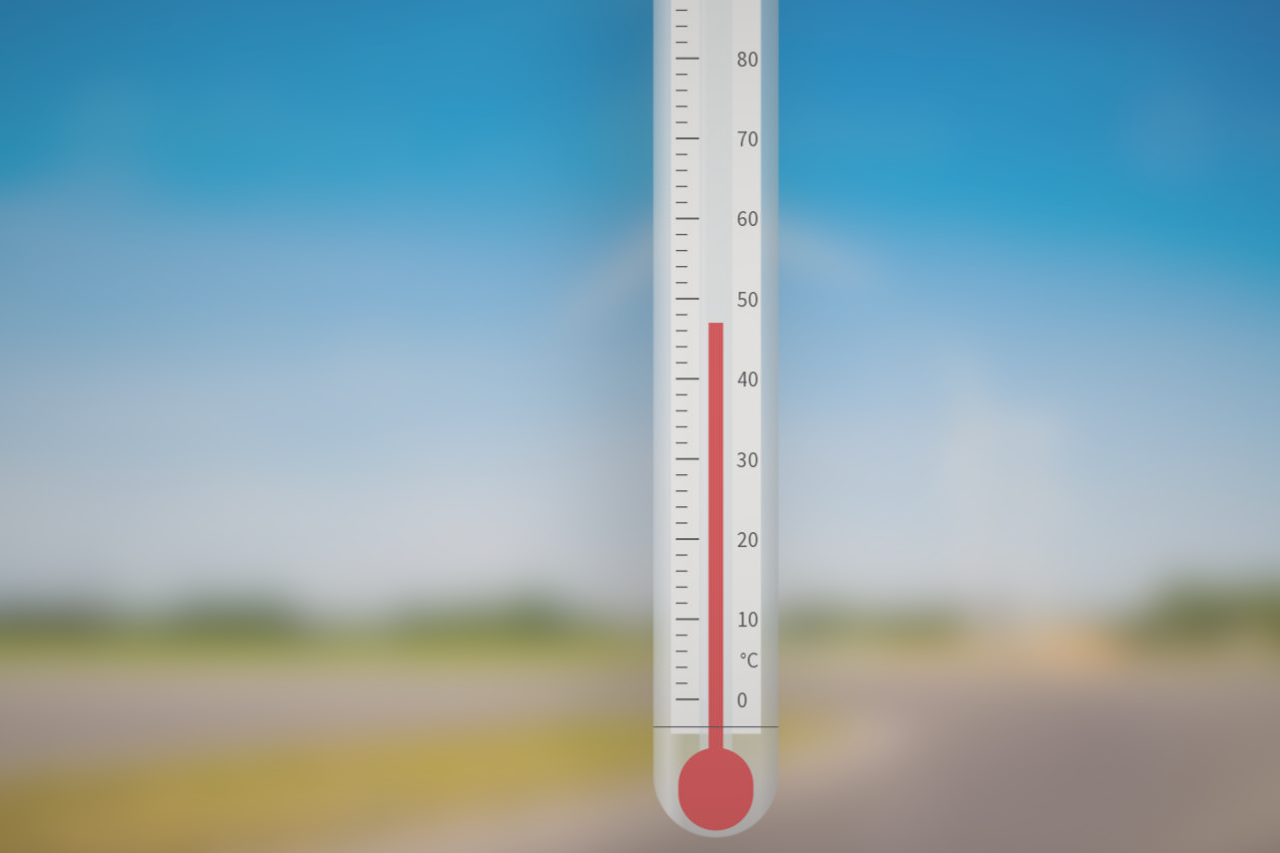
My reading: °C 47
